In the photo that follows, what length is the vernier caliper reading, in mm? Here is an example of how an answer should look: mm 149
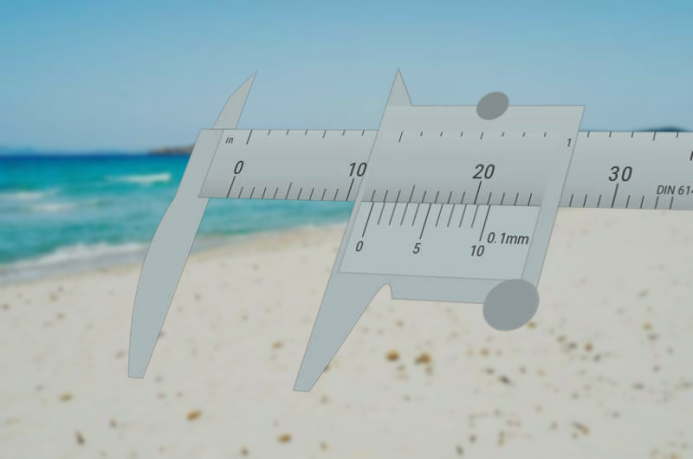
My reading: mm 12.2
